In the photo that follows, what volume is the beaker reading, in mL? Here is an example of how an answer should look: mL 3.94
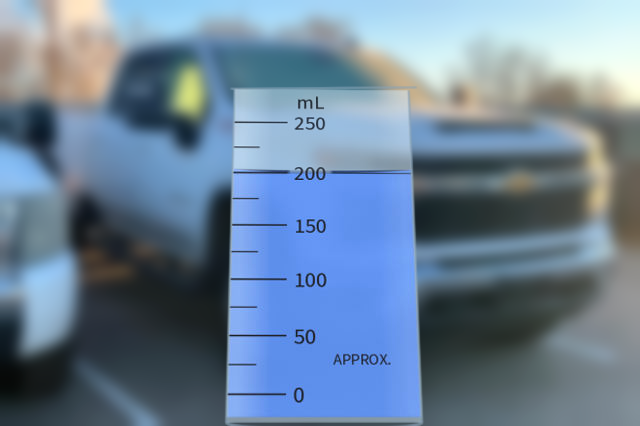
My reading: mL 200
